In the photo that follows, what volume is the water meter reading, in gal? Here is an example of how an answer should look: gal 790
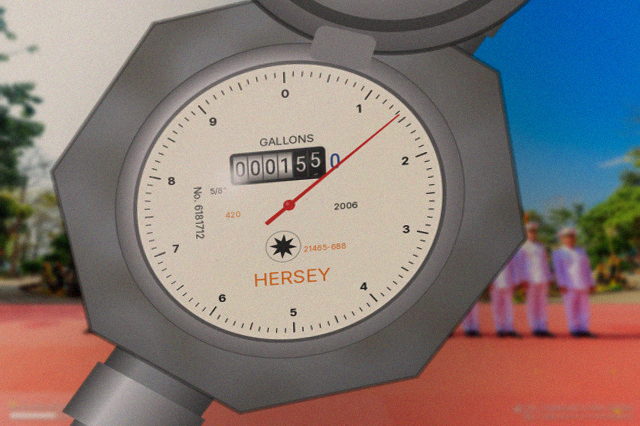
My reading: gal 1551.4
